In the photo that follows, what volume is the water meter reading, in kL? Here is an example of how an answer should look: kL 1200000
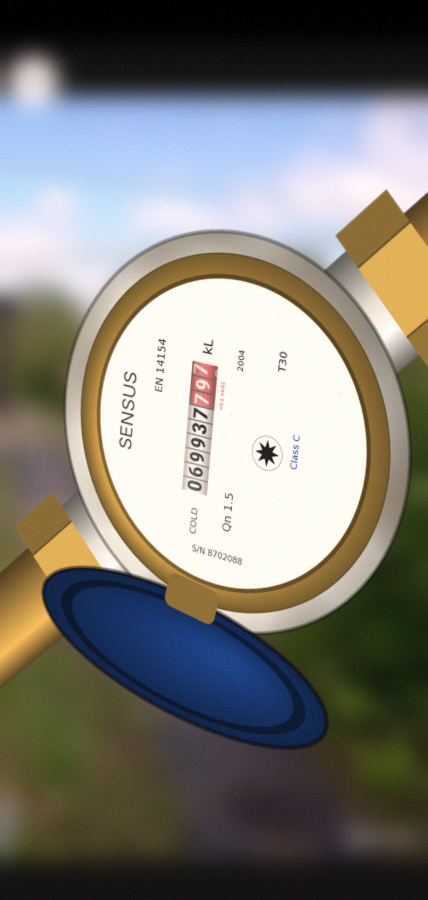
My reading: kL 69937.797
